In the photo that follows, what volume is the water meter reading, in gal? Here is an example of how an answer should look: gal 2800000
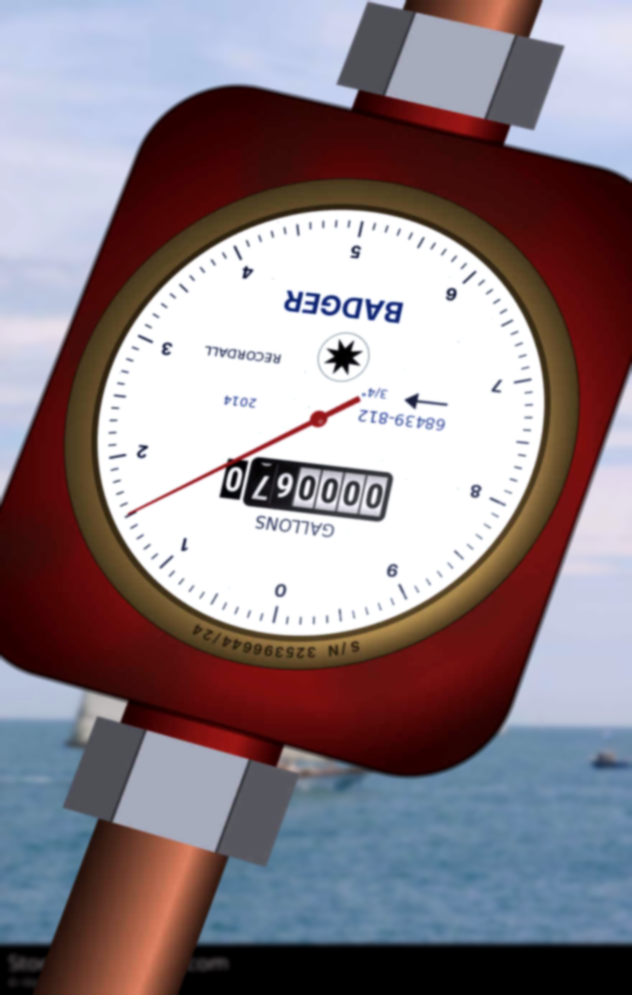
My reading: gal 671.5
